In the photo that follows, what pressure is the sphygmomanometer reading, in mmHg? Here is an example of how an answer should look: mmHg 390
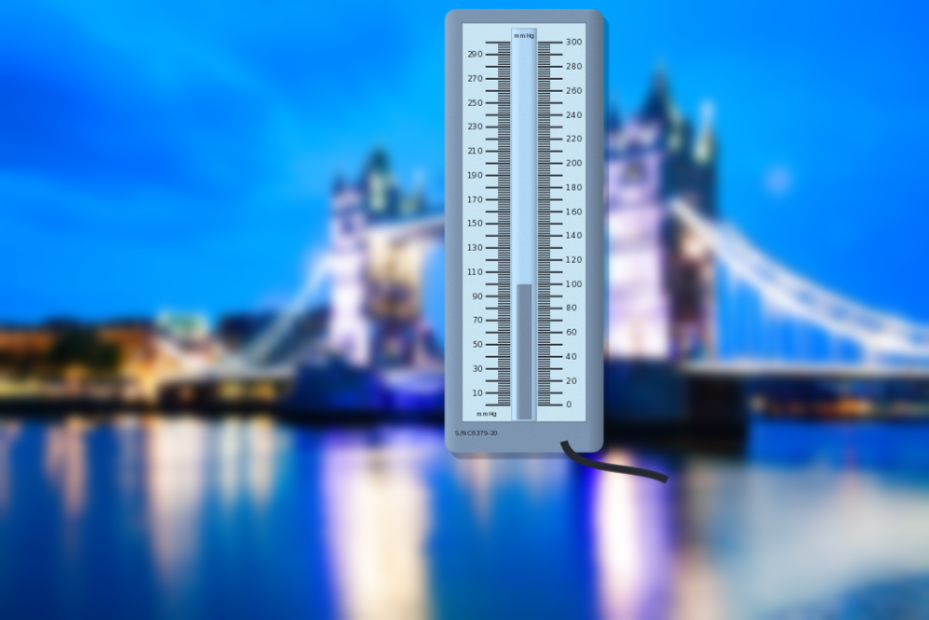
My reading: mmHg 100
